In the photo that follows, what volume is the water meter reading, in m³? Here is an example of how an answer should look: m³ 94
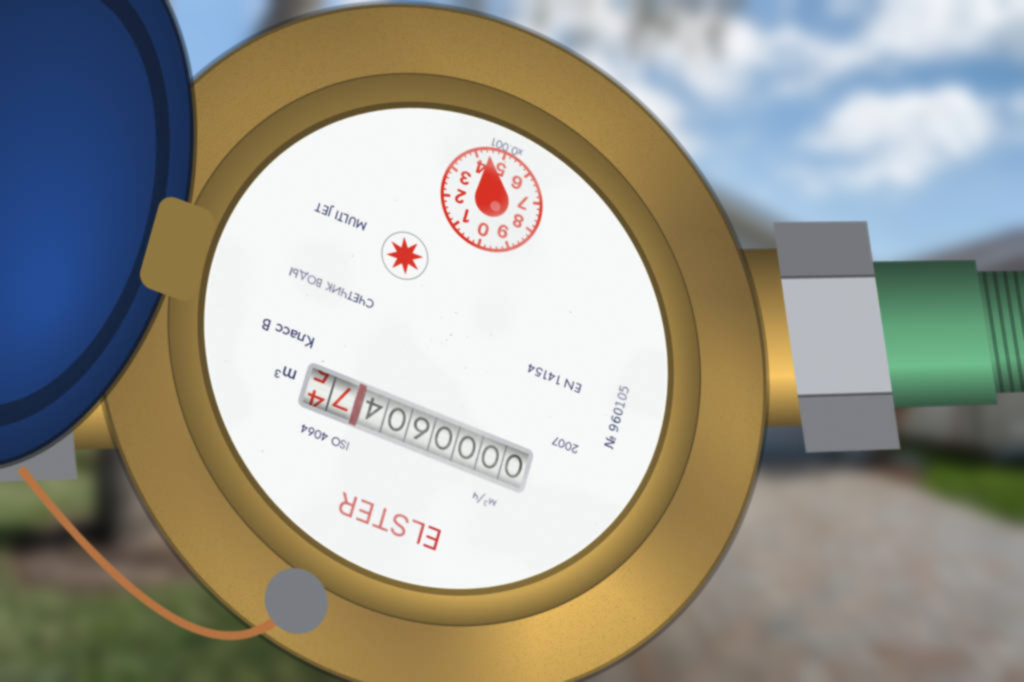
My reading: m³ 604.744
